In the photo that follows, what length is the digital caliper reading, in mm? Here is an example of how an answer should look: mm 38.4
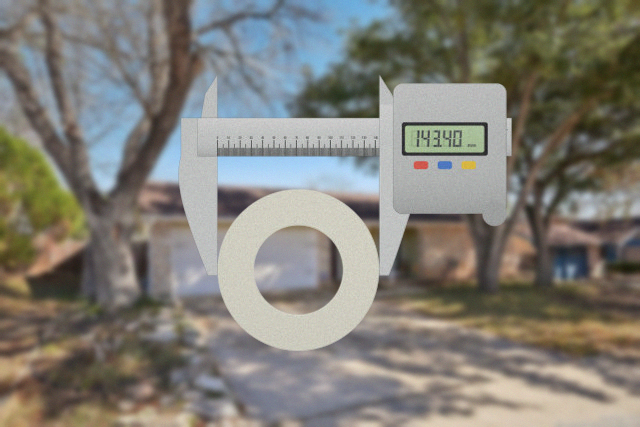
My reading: mm 143.40
